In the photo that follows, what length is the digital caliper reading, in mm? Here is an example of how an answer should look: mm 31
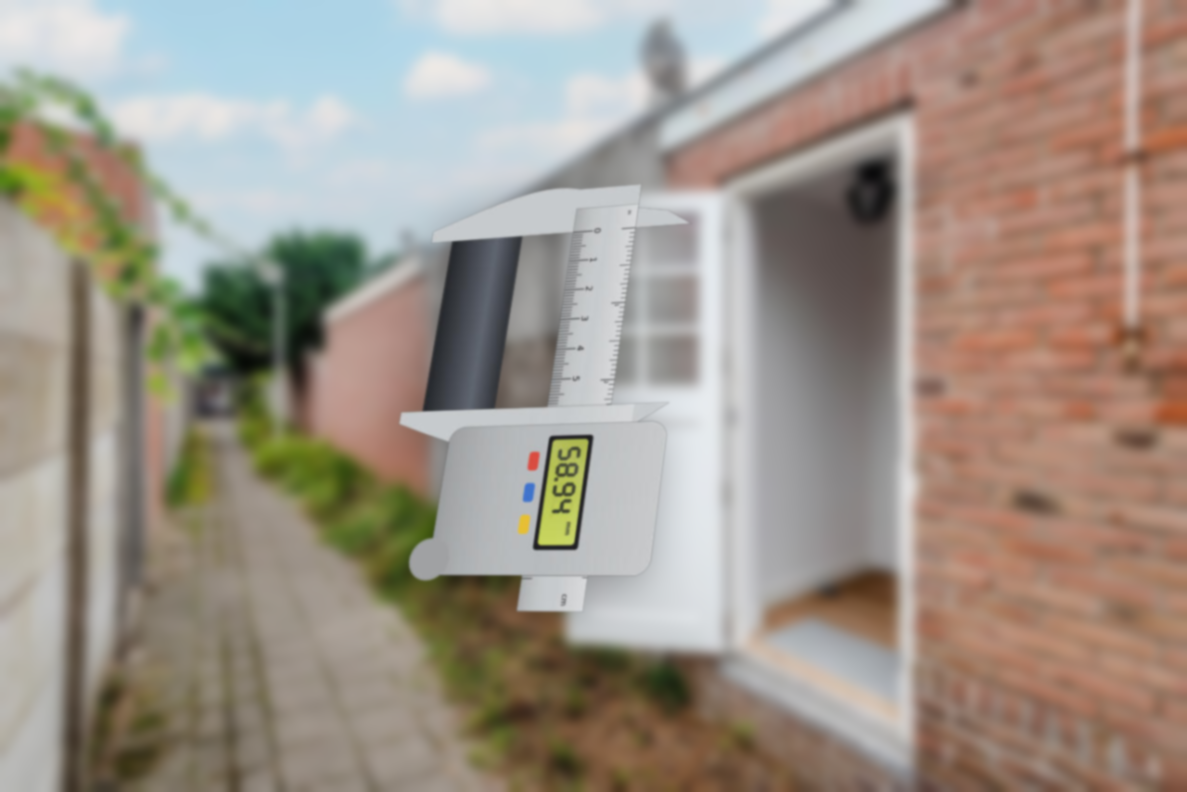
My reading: mm 58.94
